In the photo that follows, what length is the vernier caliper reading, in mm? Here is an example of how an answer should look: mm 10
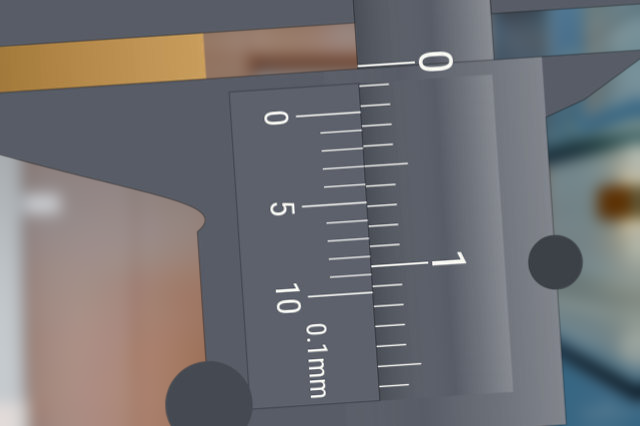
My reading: mm 2.3
